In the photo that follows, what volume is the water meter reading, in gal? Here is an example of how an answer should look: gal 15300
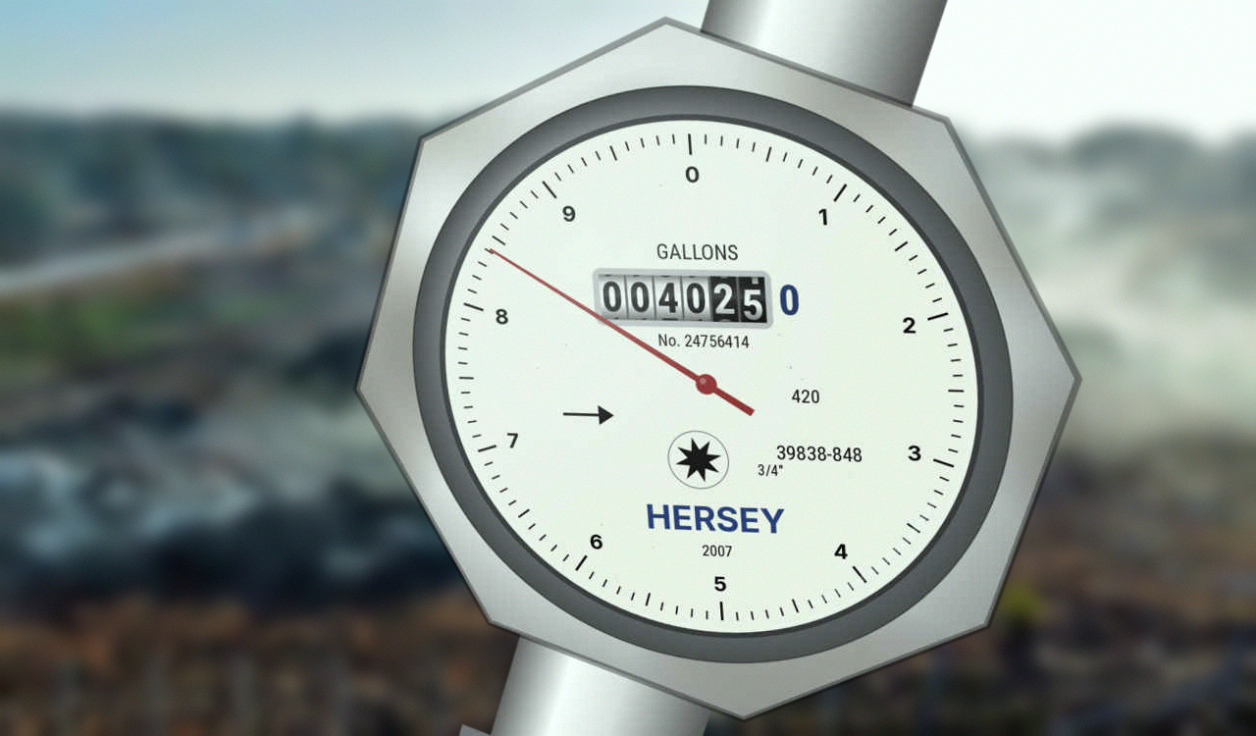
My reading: gal 40248.4
